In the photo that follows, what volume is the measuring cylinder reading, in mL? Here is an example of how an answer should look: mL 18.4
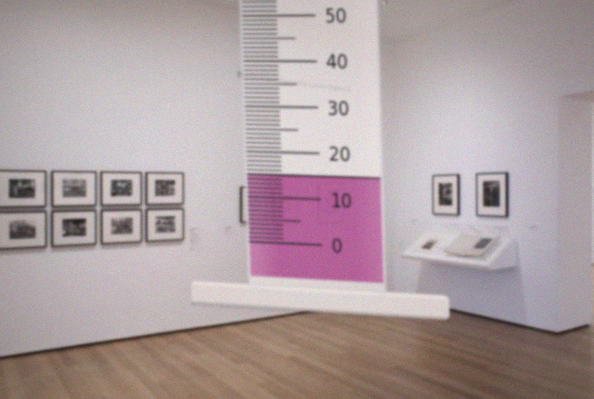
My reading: mL 15
